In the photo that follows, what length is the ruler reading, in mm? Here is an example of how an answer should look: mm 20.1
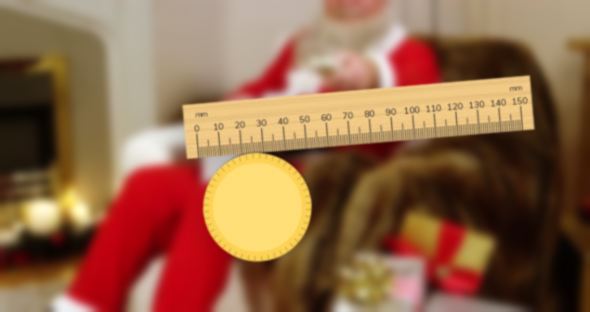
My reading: mm 50
